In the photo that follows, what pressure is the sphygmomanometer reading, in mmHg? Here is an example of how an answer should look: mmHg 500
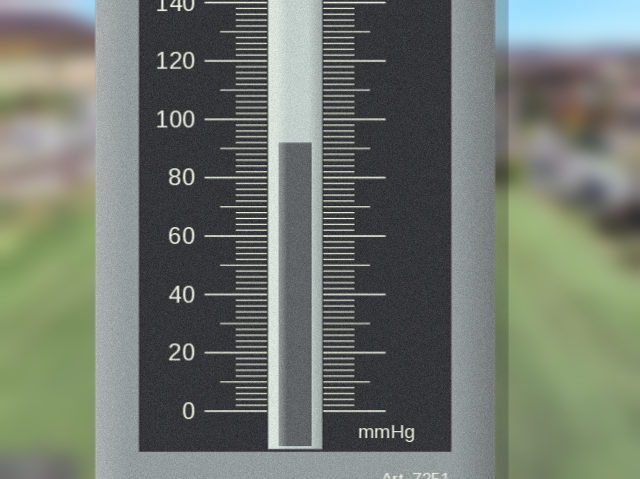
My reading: mmHg 92
